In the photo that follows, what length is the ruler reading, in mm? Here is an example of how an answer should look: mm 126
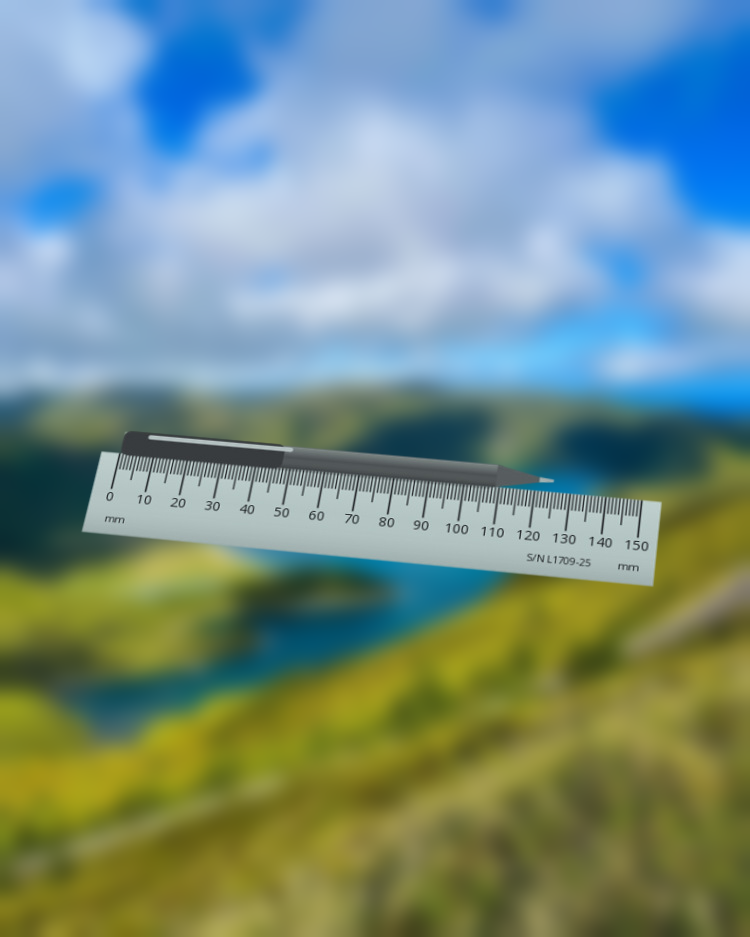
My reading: mm 125
